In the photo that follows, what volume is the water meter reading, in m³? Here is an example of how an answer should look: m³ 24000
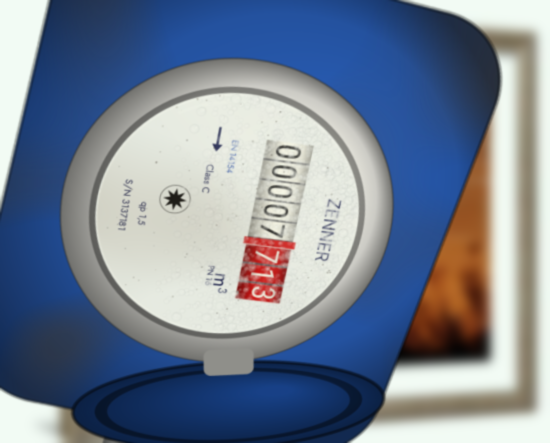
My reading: m³ 7.713
